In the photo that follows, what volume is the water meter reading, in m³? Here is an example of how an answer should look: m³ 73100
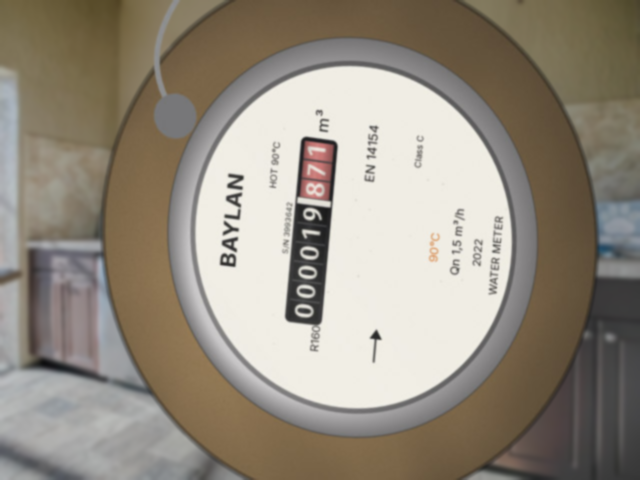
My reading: m³ 19.871
